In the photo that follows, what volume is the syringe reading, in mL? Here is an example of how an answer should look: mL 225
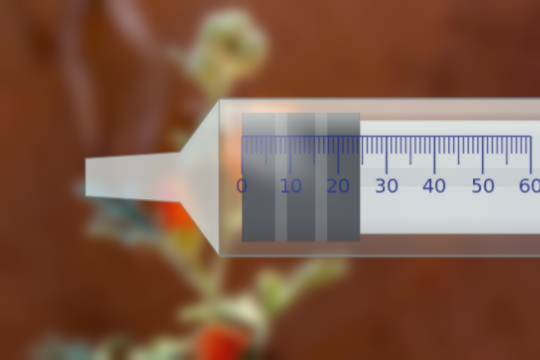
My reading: mL 0
